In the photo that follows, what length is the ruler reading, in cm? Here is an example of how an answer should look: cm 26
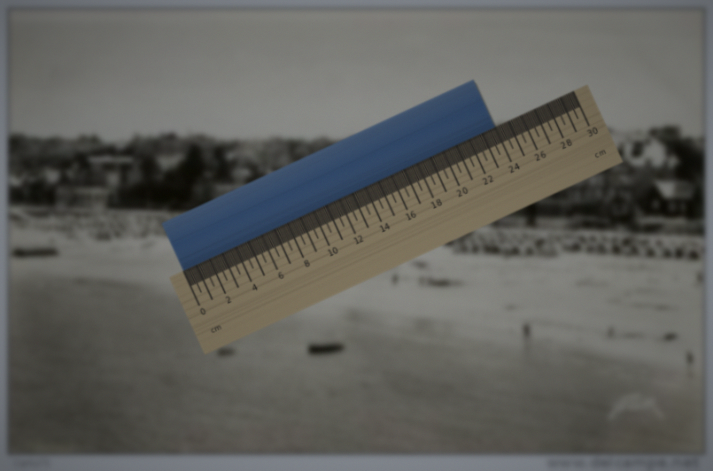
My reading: cm 24
